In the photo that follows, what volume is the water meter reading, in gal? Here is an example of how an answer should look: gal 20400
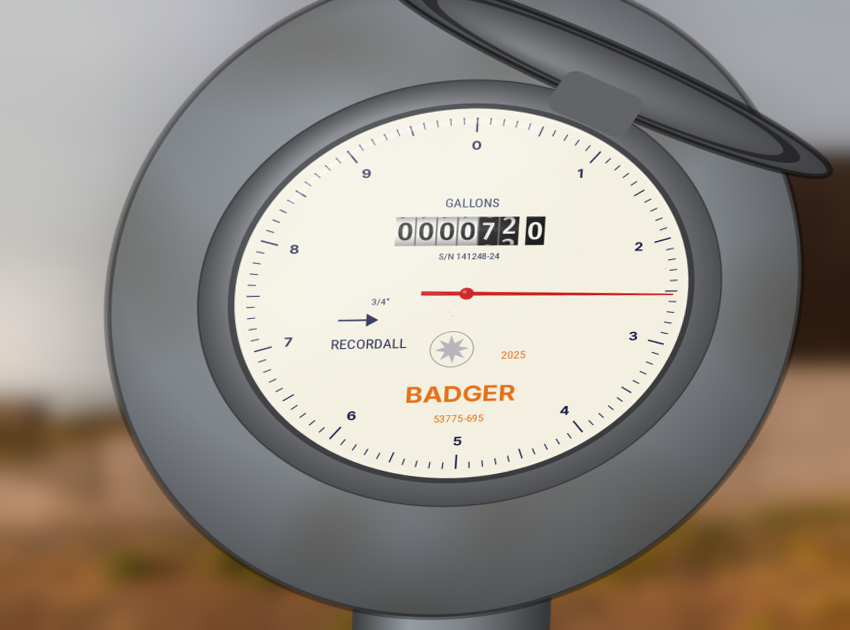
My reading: gal 722.5
